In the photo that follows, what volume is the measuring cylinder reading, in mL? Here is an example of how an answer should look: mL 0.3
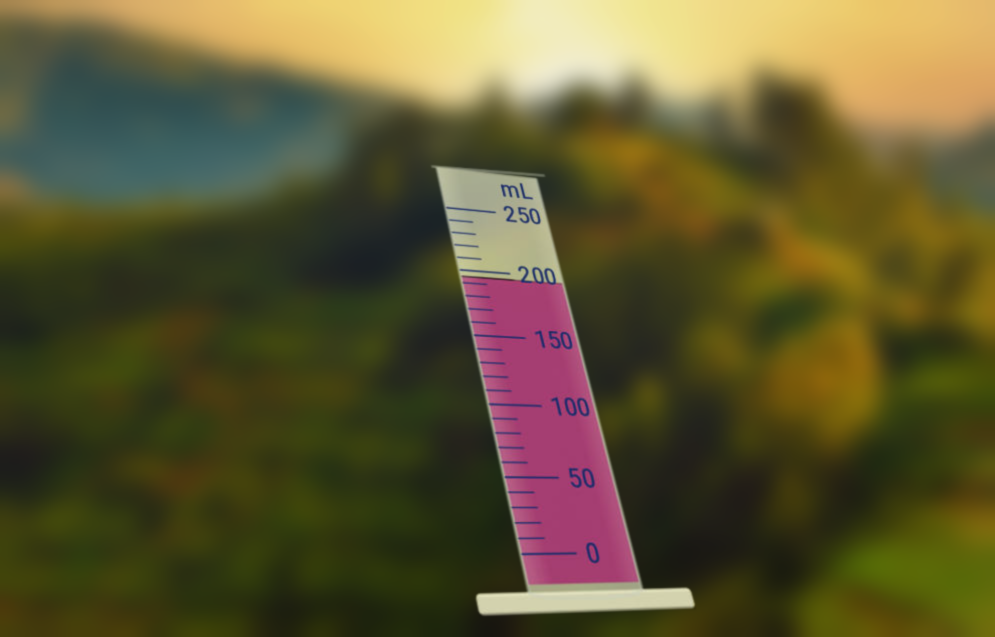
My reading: mL 195
